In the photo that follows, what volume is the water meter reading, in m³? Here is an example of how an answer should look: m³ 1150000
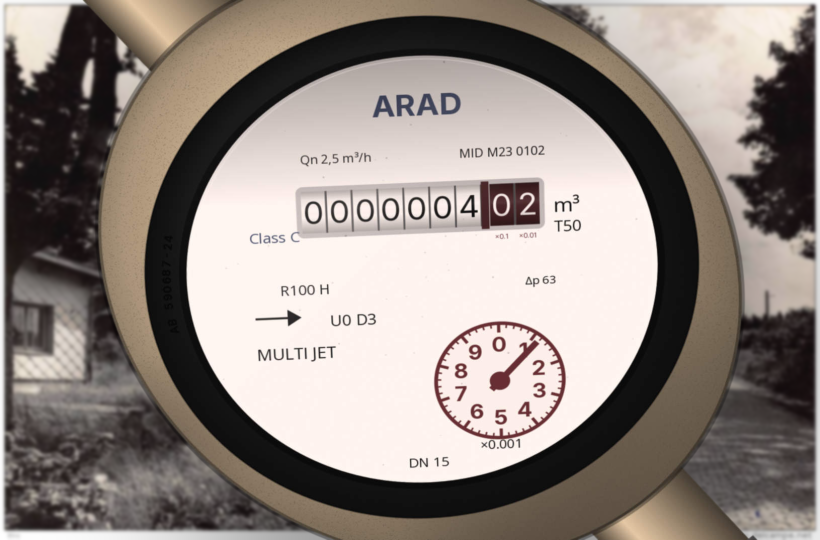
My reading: m³ 4.021
